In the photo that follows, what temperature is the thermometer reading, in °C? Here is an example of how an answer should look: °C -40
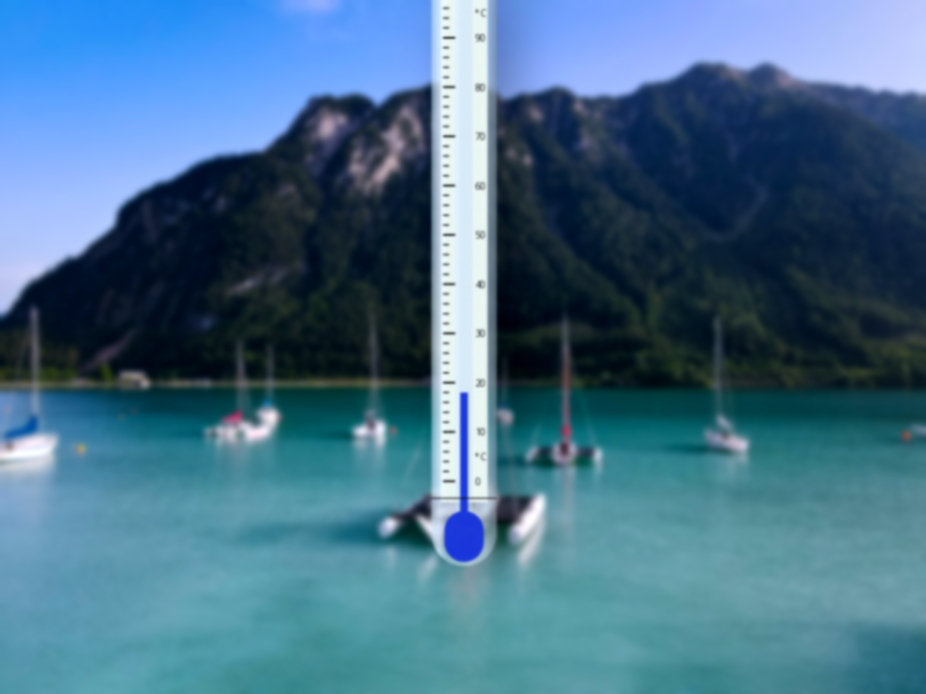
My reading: °C 18
